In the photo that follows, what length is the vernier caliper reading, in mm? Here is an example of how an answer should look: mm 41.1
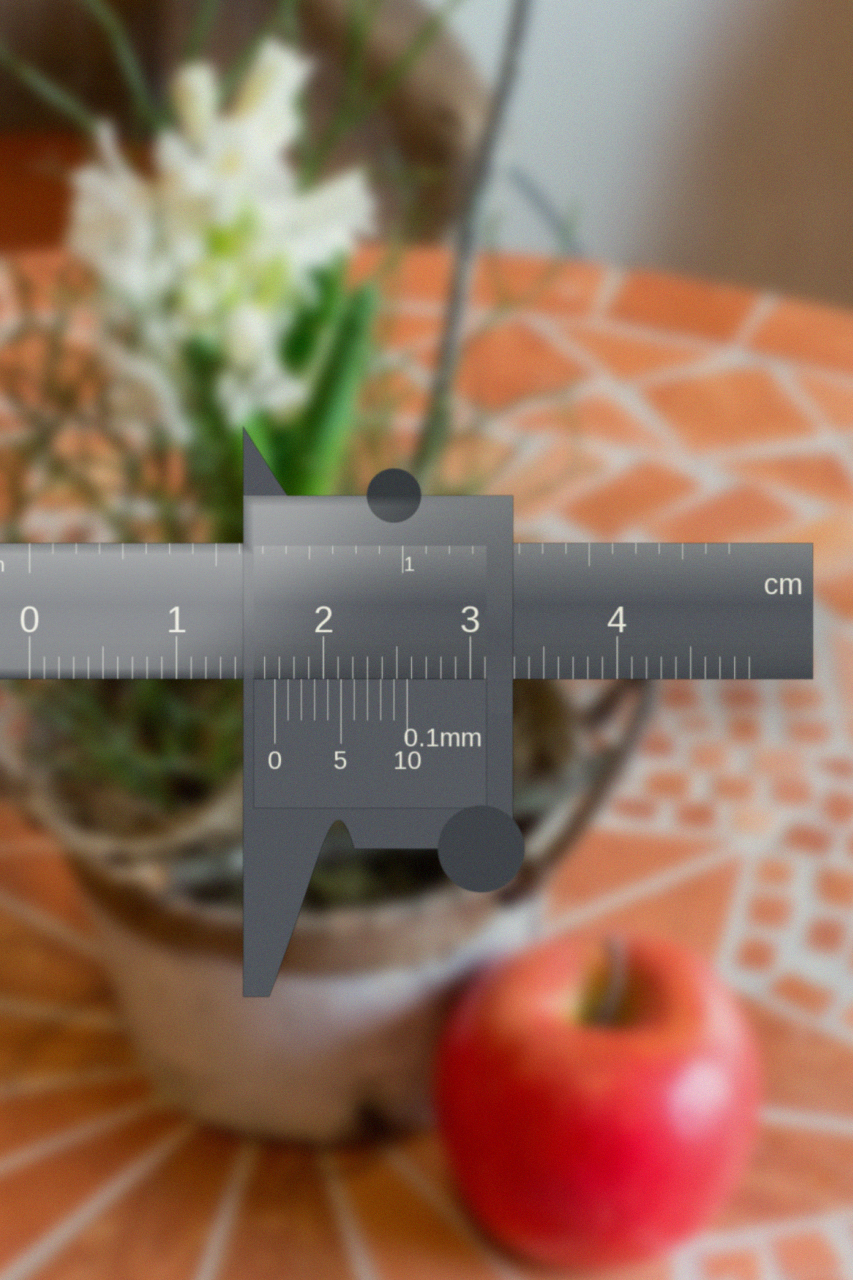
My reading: mm 16.7
